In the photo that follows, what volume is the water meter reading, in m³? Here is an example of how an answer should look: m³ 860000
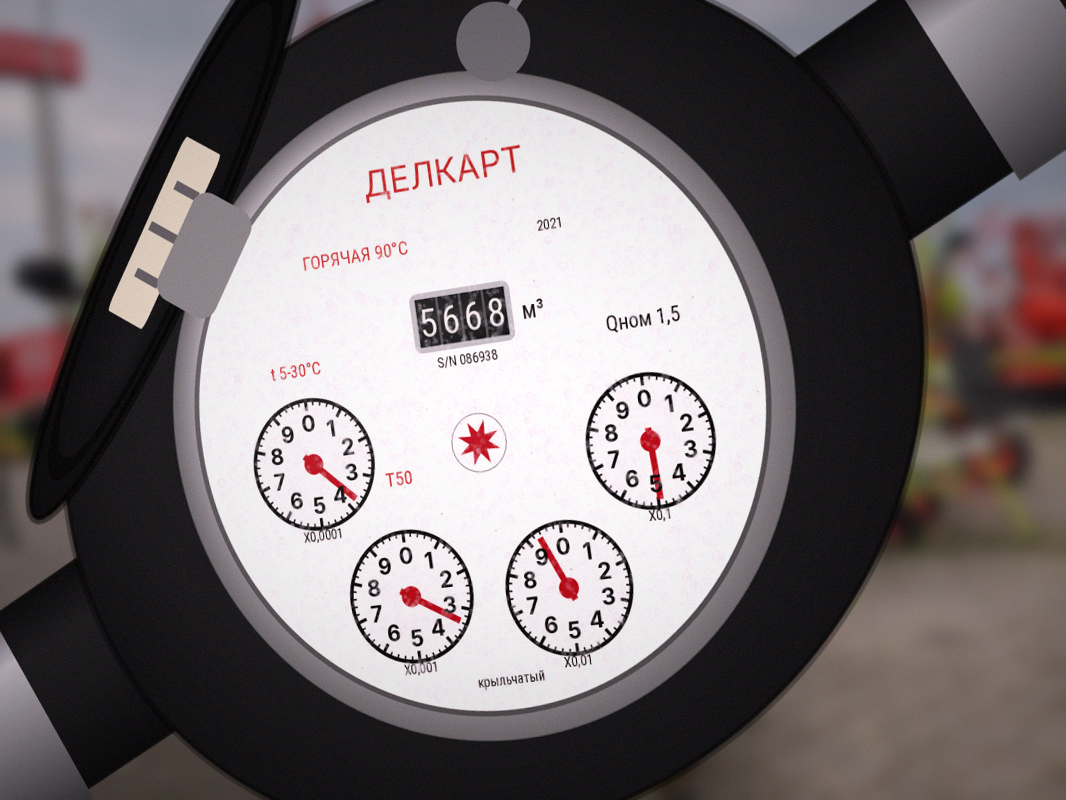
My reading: m³ 5668.4933
